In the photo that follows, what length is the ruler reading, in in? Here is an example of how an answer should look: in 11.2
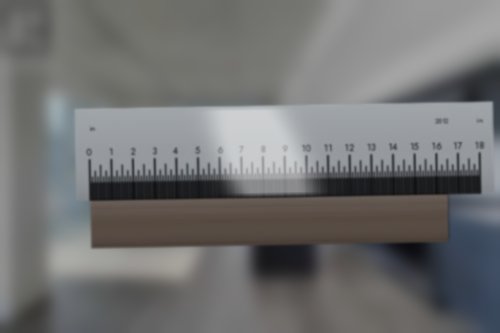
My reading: in 16.5
